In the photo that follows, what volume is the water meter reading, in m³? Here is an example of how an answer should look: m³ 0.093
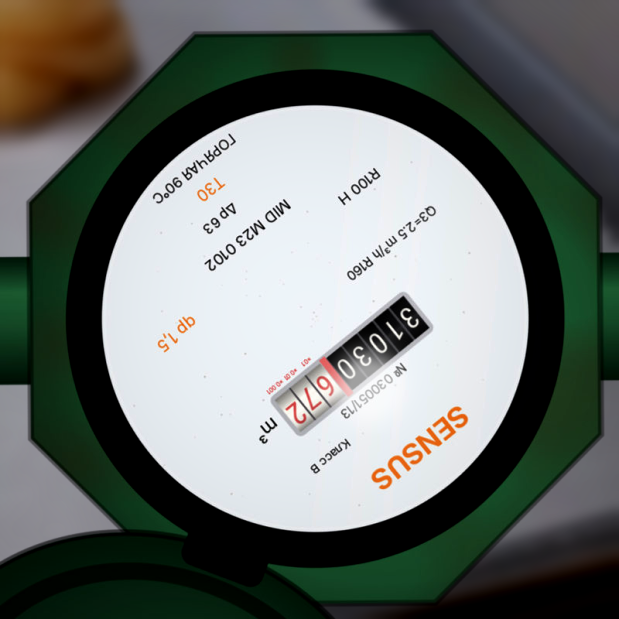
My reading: m³ 31030.672
